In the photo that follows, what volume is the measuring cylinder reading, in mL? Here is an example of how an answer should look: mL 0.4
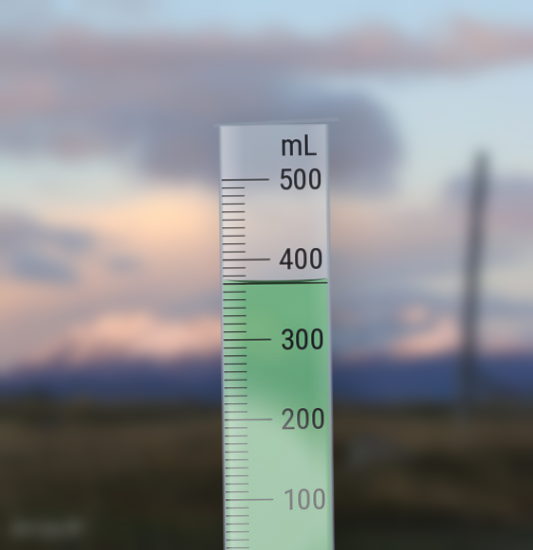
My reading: mL 370
